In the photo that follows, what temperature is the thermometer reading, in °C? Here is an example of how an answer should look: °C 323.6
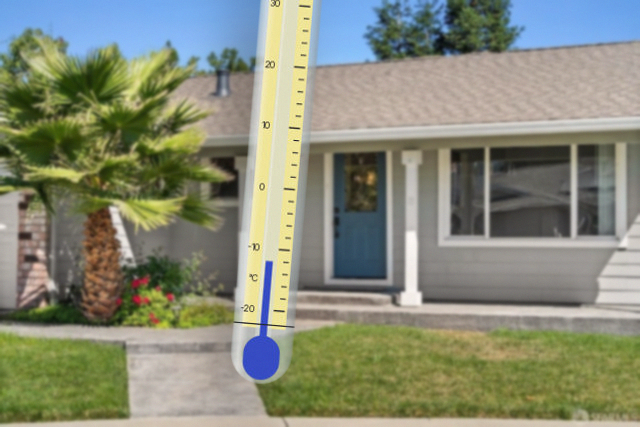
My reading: °C -12
